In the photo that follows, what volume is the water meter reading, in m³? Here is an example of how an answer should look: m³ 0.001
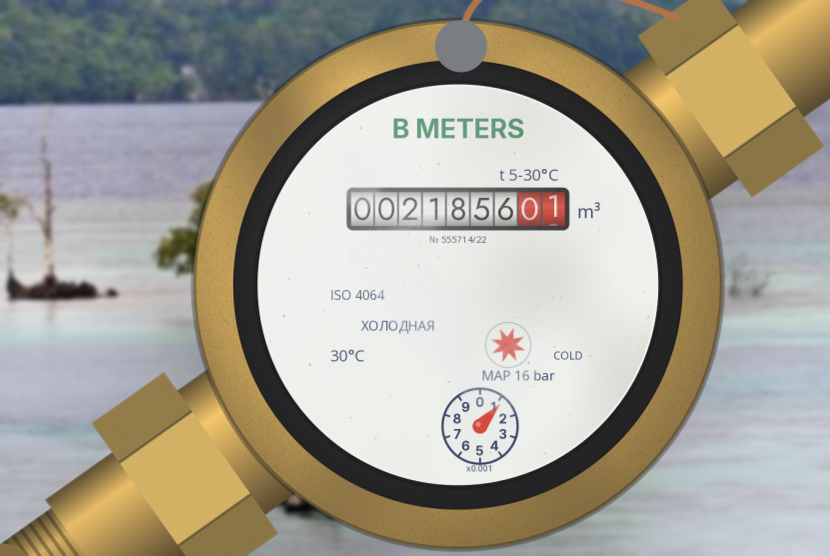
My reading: m³ 21856.011
